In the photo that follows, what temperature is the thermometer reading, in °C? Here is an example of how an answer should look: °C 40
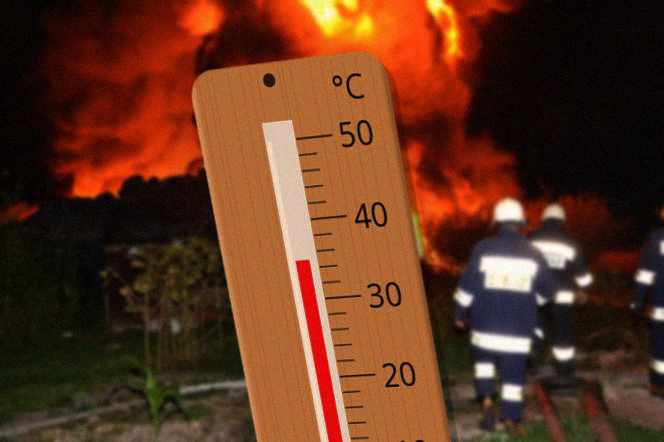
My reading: °C 35
